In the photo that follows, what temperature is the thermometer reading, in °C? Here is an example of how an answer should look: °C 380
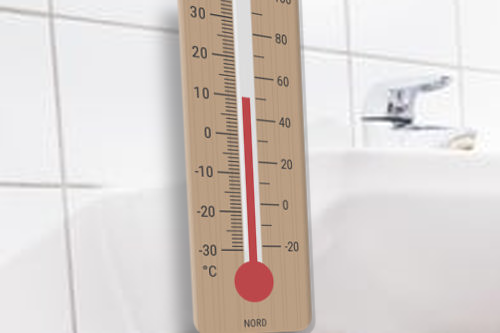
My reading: °C 10
